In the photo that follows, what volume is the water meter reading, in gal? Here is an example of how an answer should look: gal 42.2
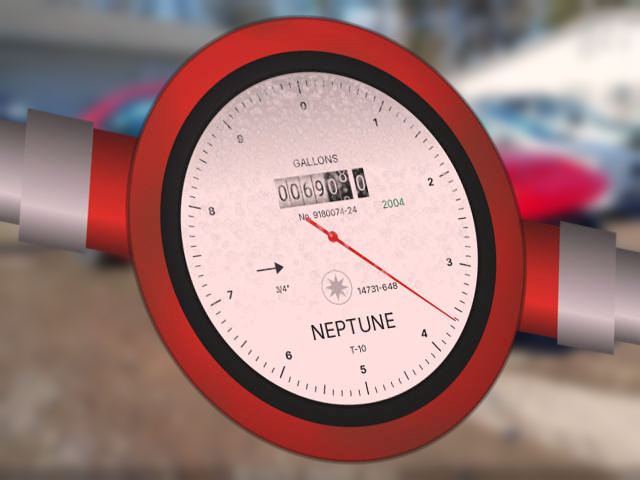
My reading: gal 69083.6
